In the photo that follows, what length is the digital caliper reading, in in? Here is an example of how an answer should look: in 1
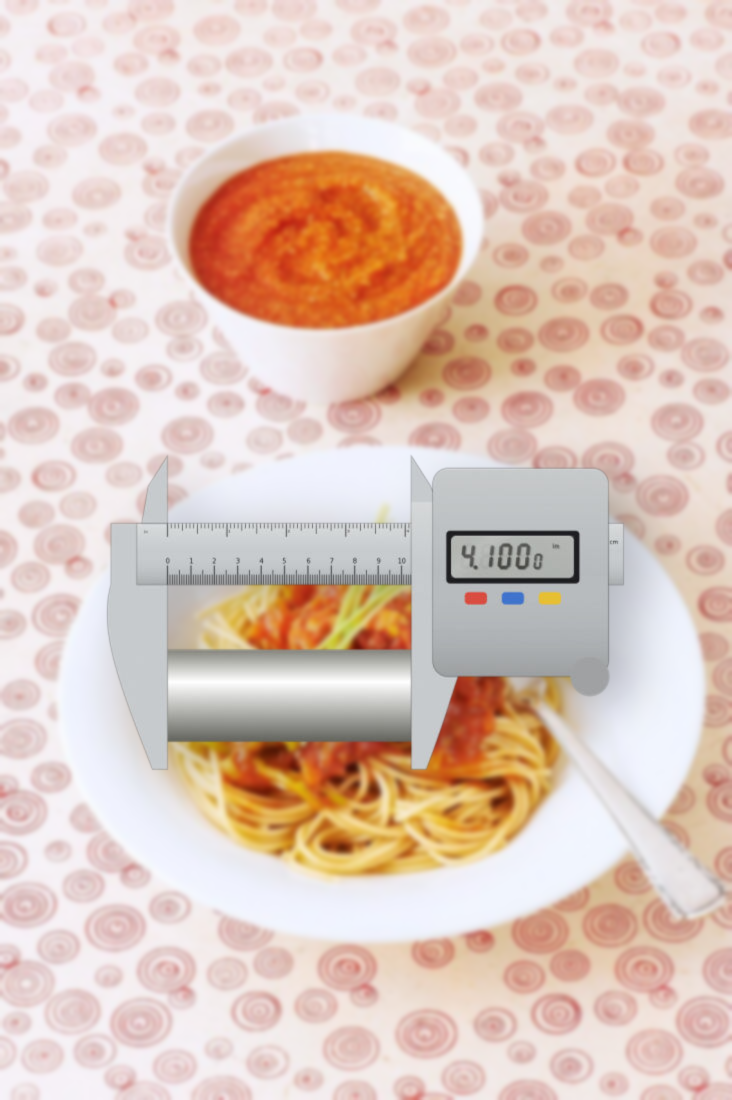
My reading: in 4.1000
